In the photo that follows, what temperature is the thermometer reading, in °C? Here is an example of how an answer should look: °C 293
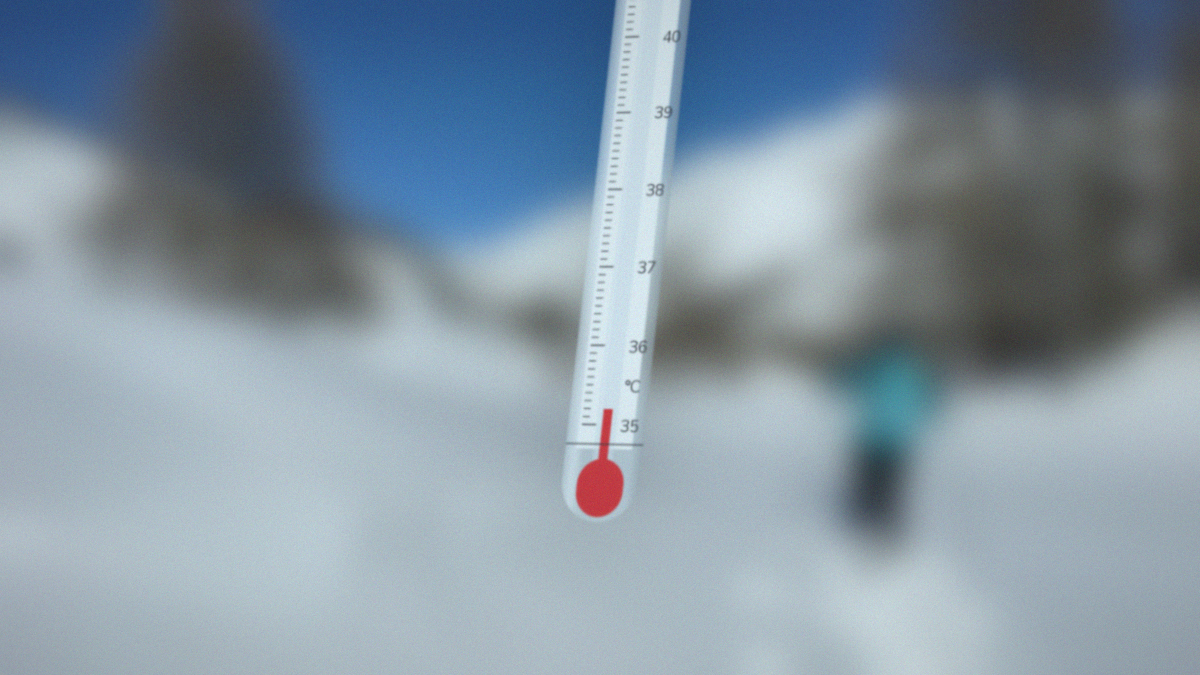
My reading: °C 35.2
